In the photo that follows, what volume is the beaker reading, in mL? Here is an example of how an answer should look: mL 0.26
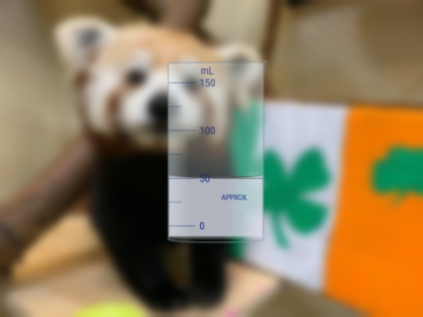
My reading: mL 50
